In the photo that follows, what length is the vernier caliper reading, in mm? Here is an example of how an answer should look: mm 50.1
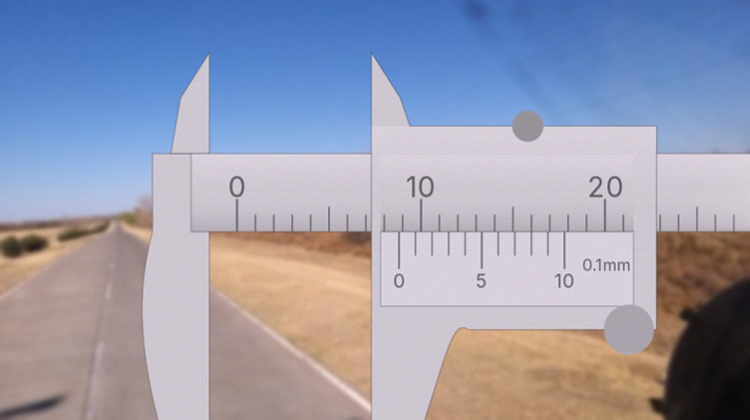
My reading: mm 8.8
